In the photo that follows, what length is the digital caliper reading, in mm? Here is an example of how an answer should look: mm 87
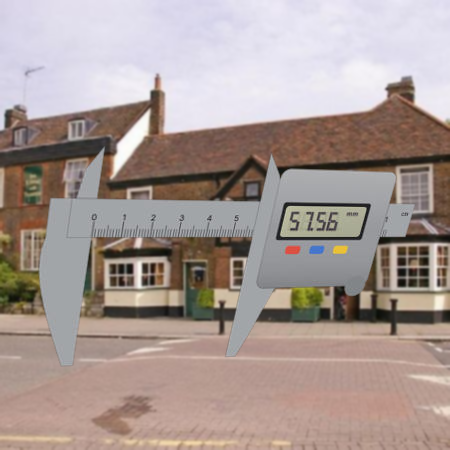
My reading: mm 57.56
